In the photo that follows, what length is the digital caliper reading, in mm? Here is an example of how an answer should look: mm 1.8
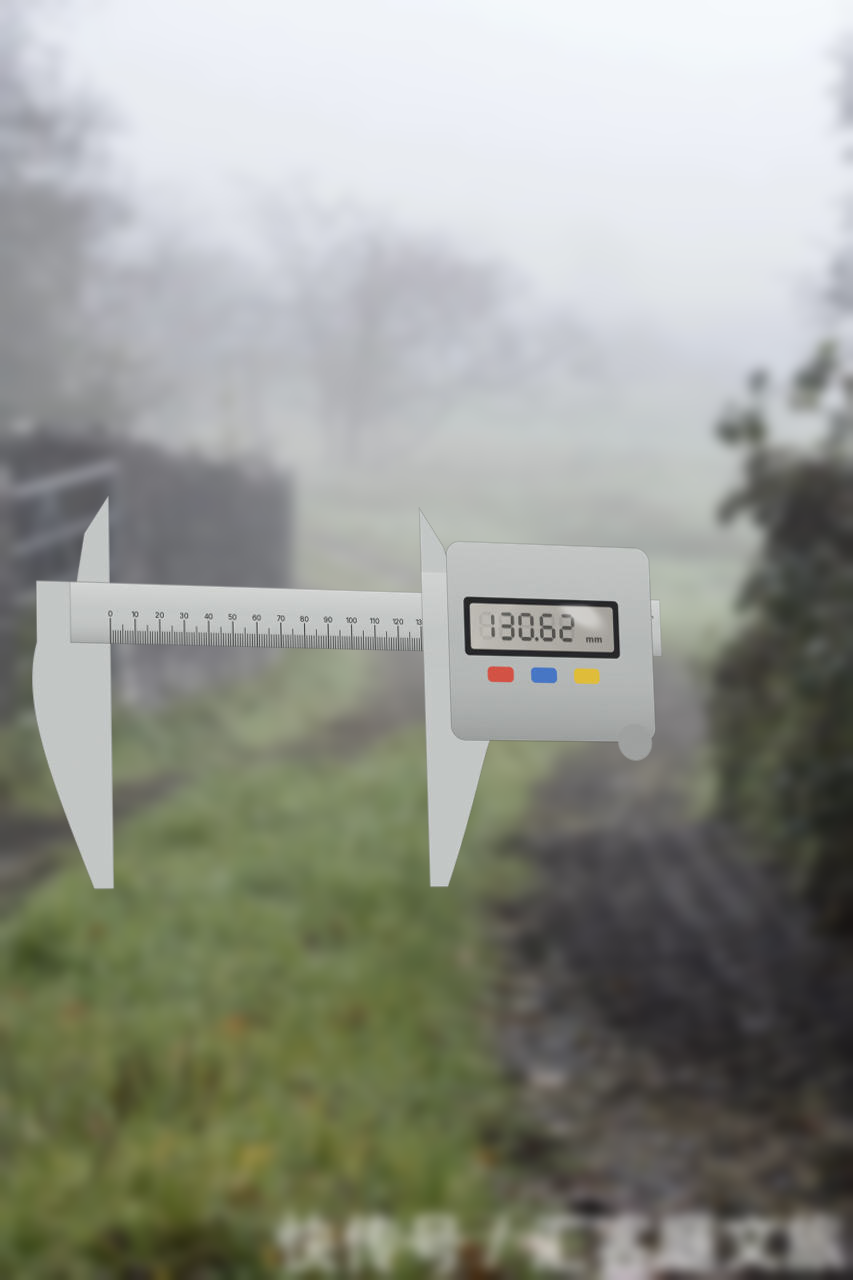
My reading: mm 130.62
